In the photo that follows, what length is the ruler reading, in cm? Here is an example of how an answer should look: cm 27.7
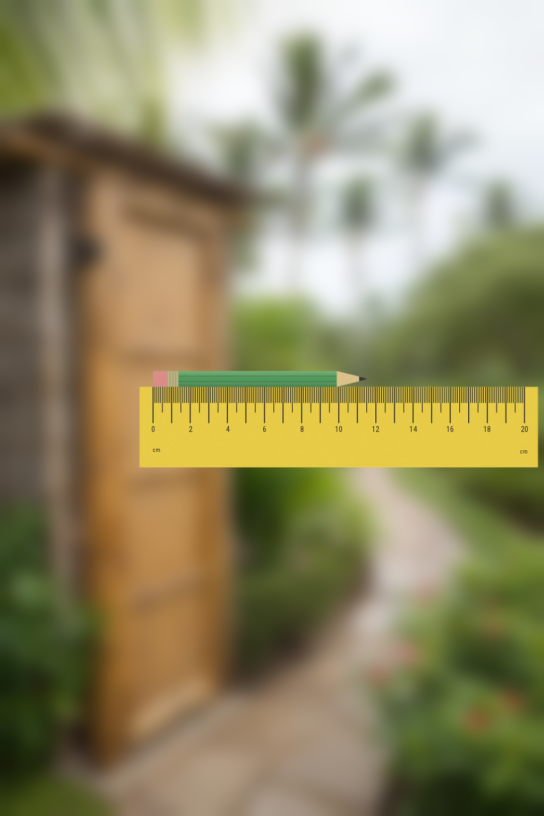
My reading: cm 11.5
